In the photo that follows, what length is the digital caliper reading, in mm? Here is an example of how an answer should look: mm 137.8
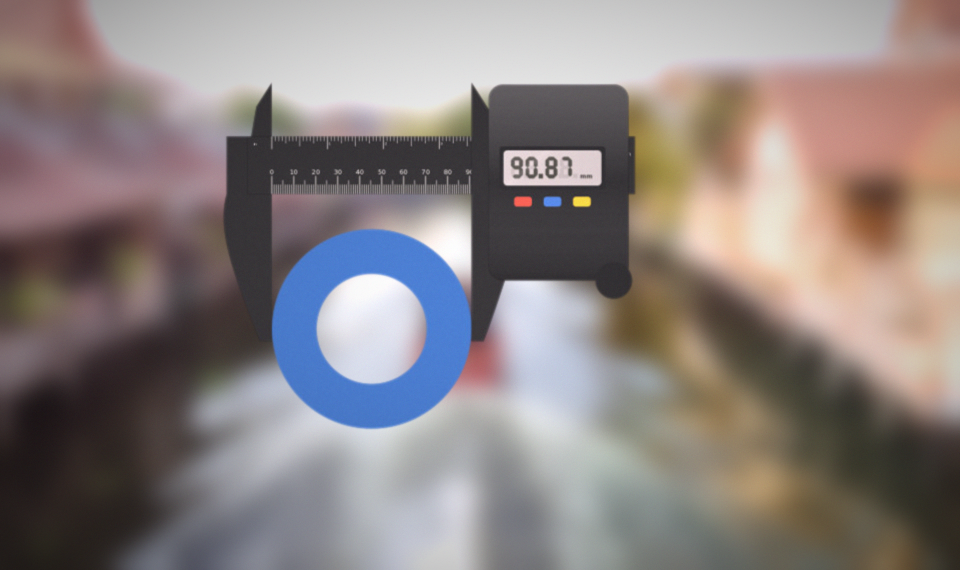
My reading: mm 90.87
